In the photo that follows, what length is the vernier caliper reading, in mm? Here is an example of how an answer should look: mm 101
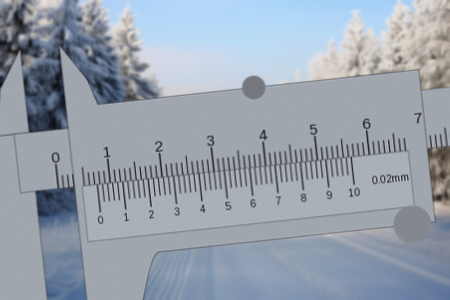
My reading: mm 7.5
